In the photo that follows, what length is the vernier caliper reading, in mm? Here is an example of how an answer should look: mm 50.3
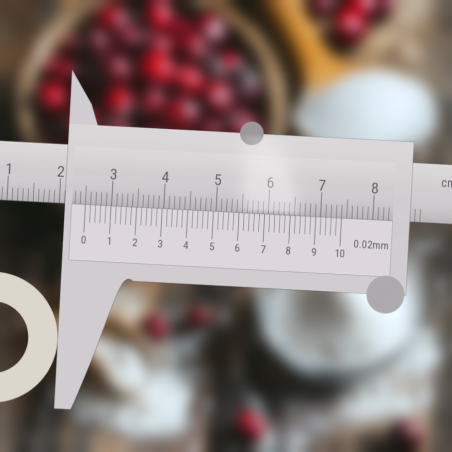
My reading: mm 25.0
